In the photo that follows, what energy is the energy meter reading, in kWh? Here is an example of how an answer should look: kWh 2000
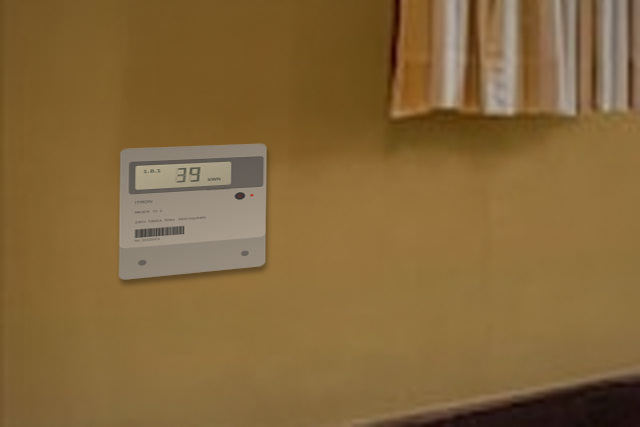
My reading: kWh 39
